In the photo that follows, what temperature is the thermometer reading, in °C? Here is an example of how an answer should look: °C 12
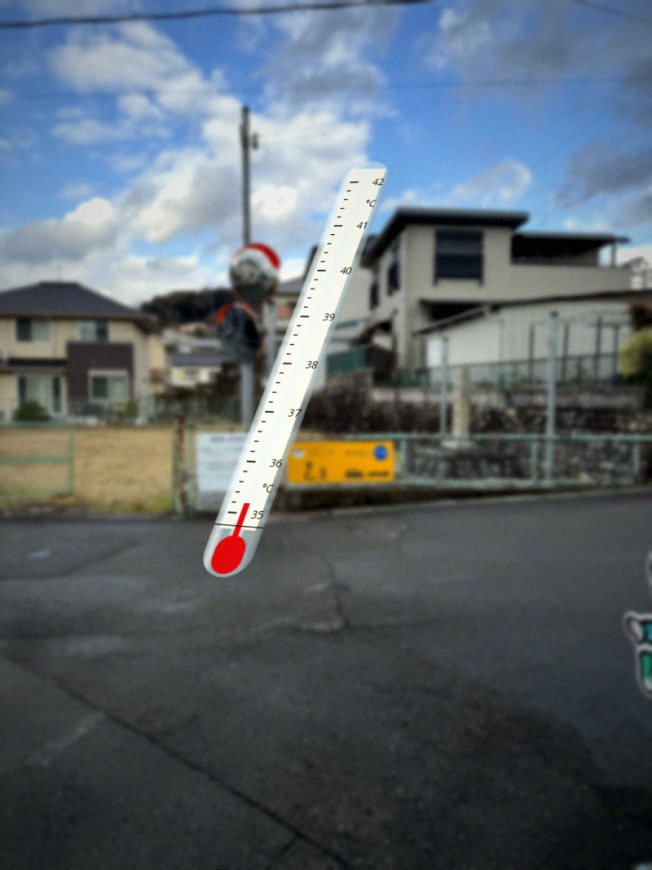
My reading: °C 35.2
